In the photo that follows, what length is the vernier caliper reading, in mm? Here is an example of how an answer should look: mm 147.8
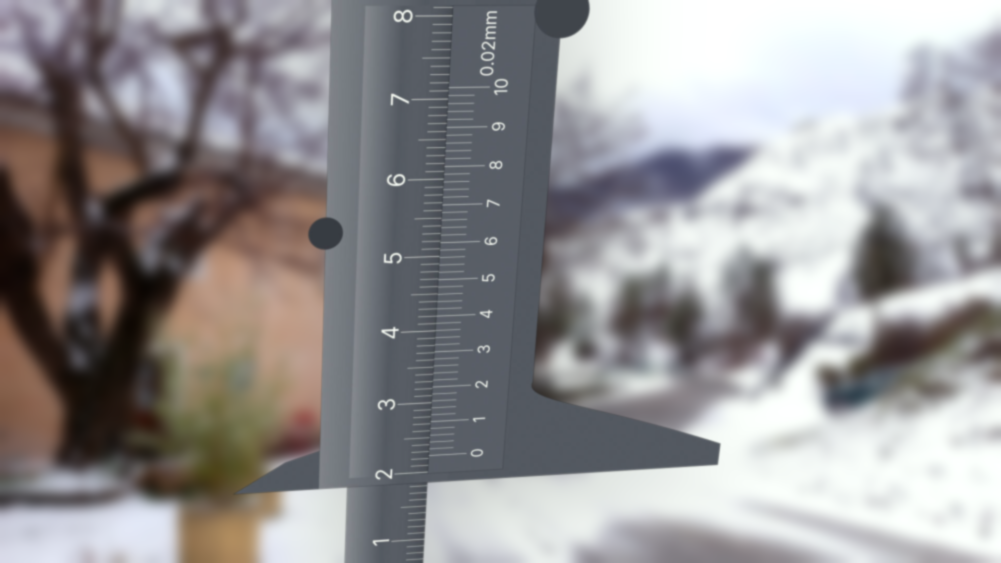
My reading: mm 22.4
